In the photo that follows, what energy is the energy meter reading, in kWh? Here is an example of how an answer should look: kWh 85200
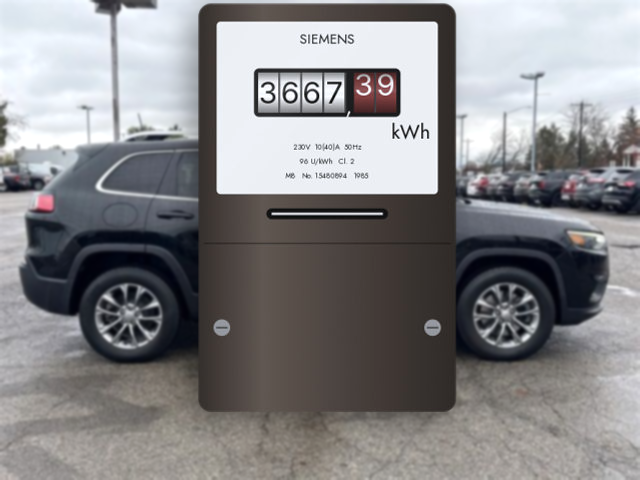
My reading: kWh 3667.39
